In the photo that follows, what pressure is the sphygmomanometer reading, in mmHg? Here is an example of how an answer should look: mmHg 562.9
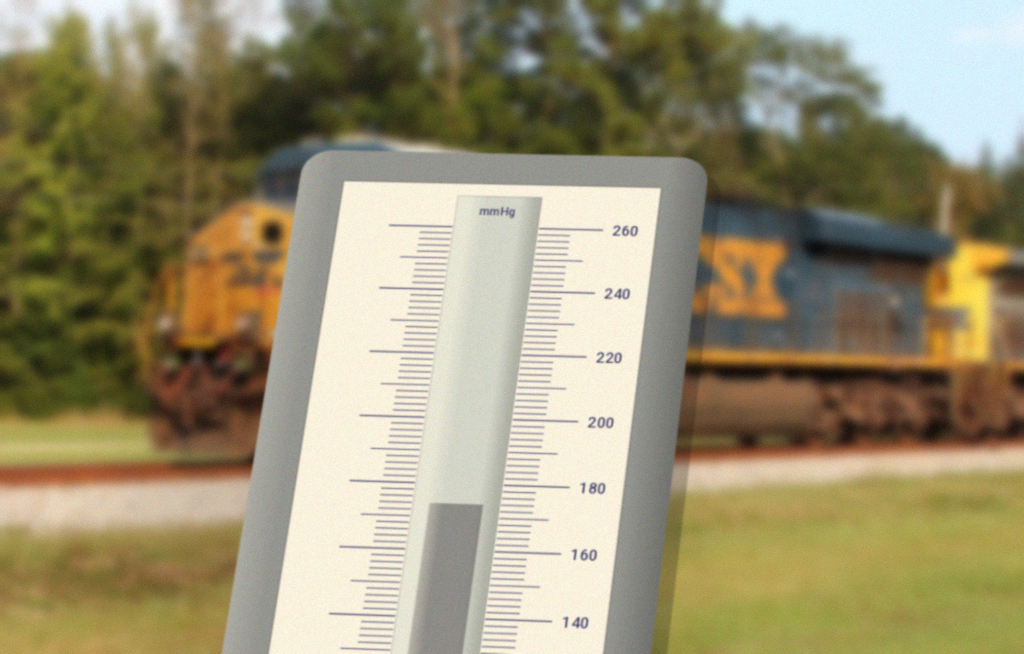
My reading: mmHg 174
